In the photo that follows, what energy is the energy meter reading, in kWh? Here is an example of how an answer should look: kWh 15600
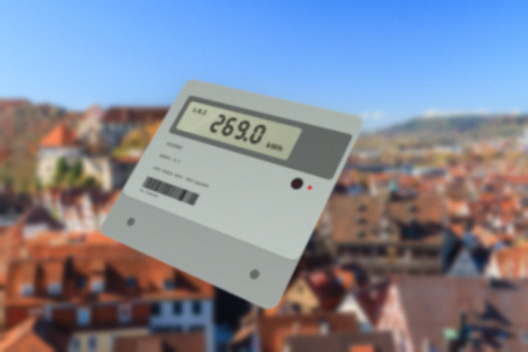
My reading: kWh 269.0
